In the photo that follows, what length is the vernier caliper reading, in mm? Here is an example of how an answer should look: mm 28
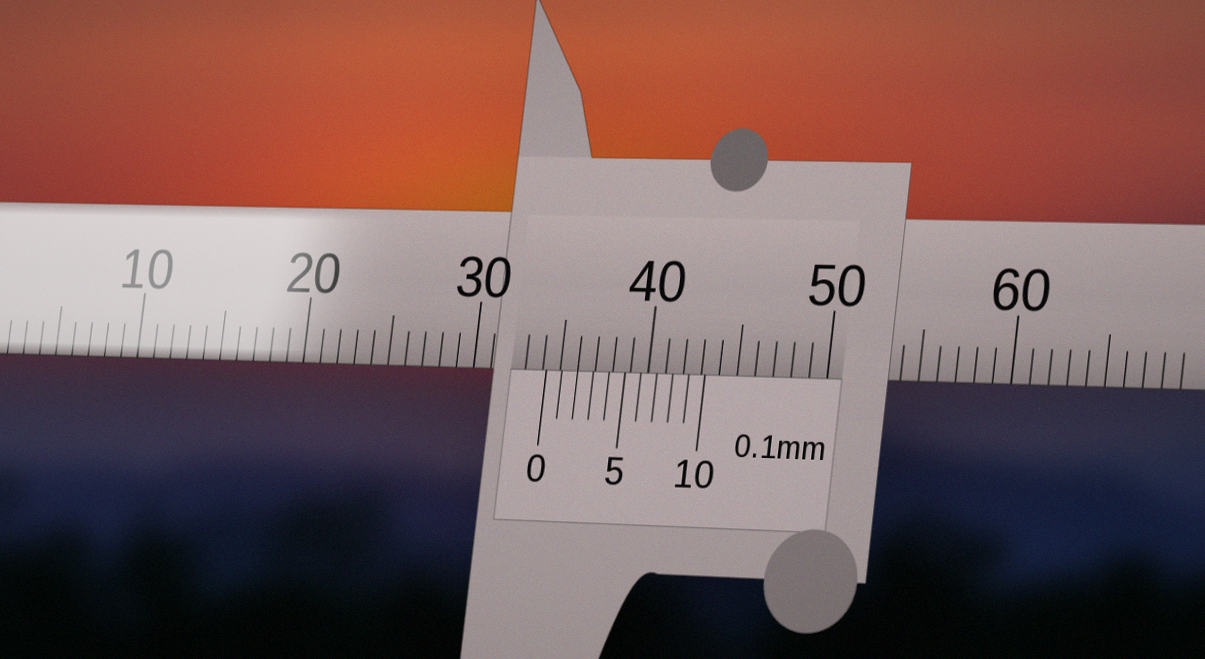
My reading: mm 34.2
